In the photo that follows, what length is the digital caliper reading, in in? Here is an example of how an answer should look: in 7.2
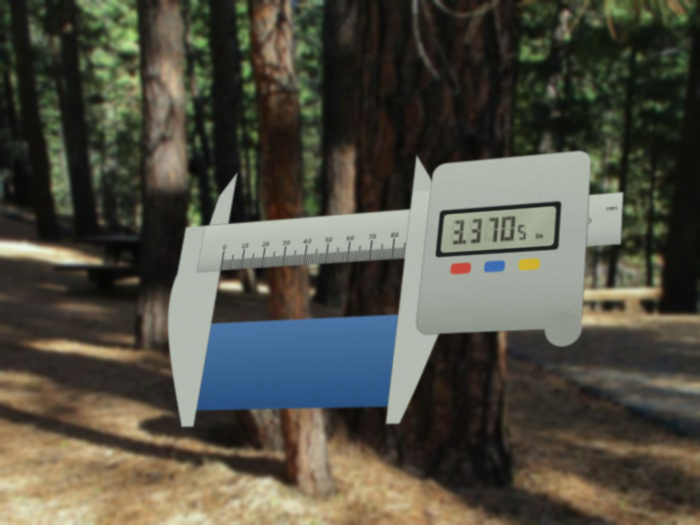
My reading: in 3.3705
